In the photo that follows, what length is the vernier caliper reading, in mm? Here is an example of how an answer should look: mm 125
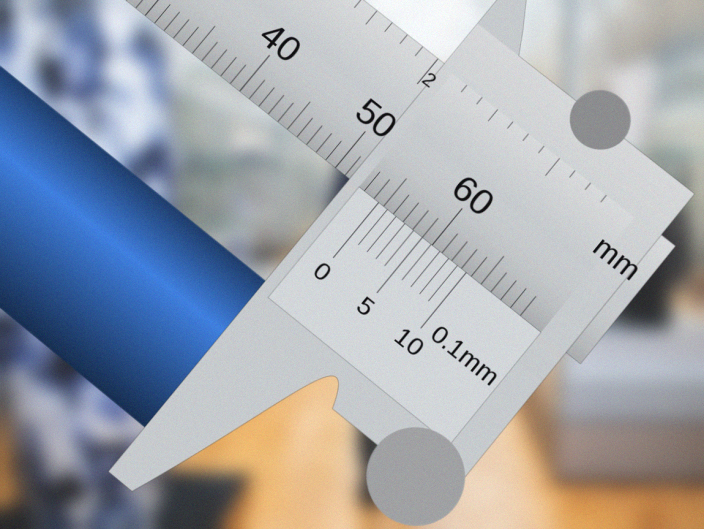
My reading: mm 54.5
